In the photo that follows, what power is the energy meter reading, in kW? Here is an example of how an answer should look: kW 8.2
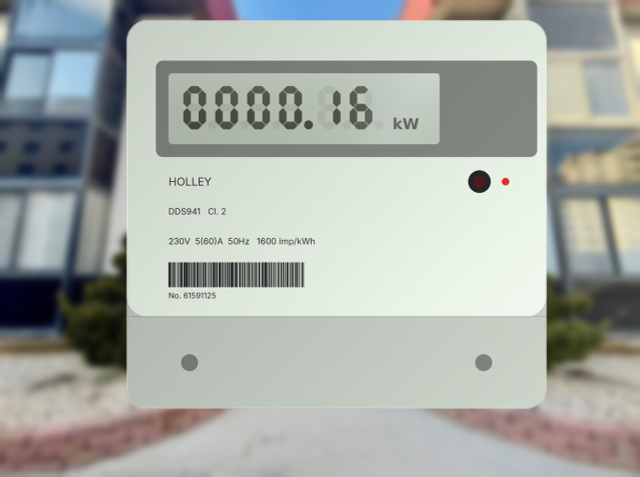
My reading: kW 0.16
